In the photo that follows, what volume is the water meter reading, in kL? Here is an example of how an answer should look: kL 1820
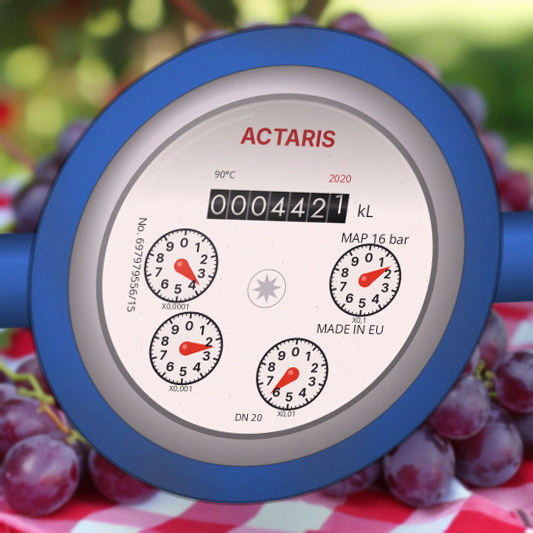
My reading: kL 4421.1623
